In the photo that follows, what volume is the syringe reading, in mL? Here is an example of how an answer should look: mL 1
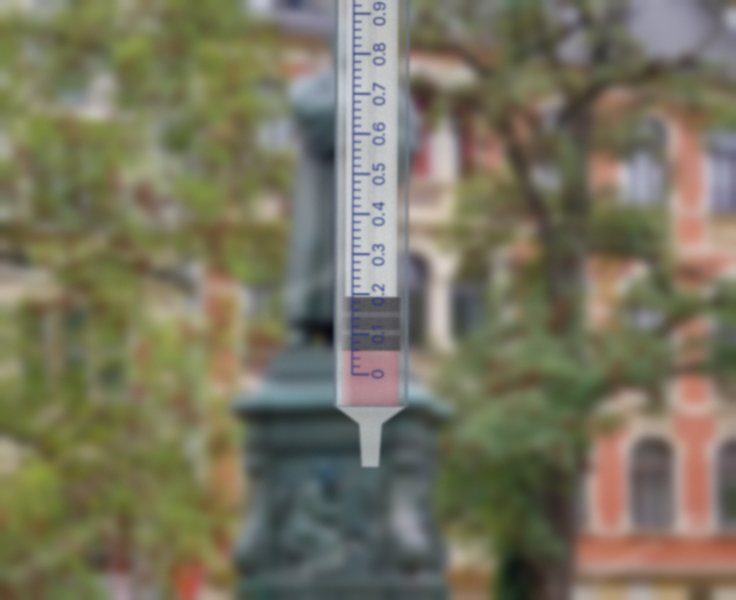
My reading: mL 0.06
